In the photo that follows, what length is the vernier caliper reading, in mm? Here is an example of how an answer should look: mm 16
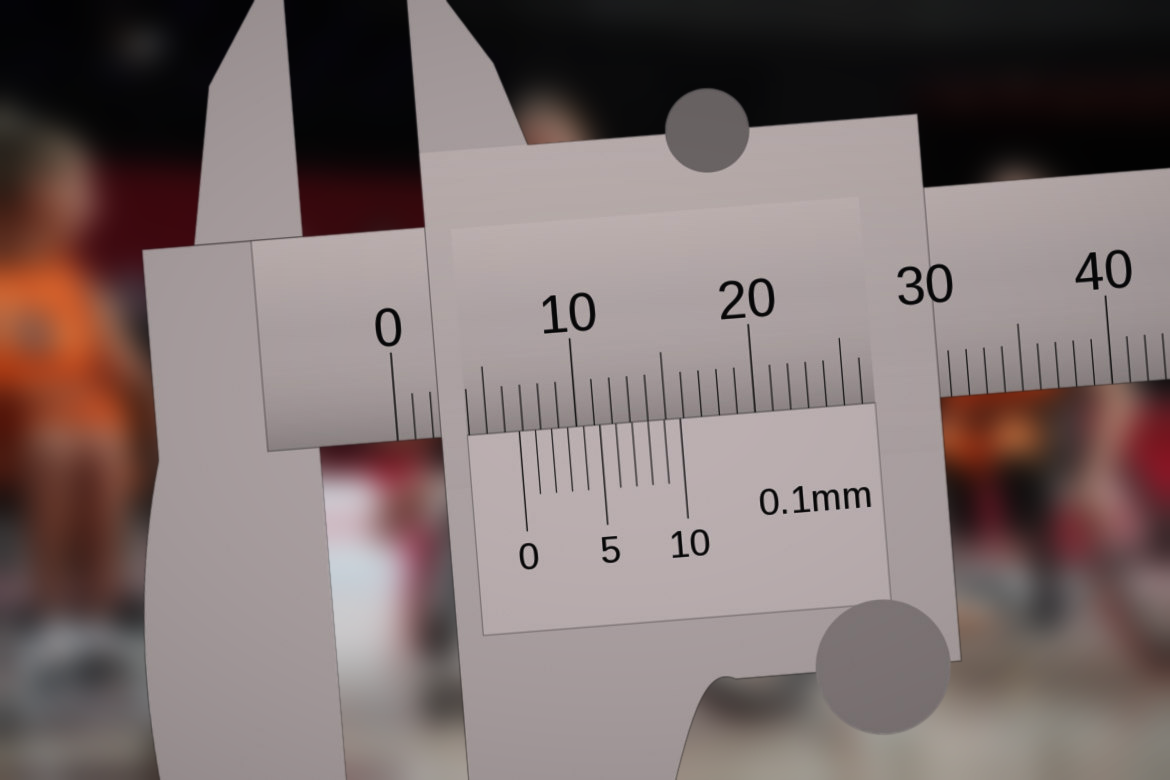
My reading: mm 6.8
